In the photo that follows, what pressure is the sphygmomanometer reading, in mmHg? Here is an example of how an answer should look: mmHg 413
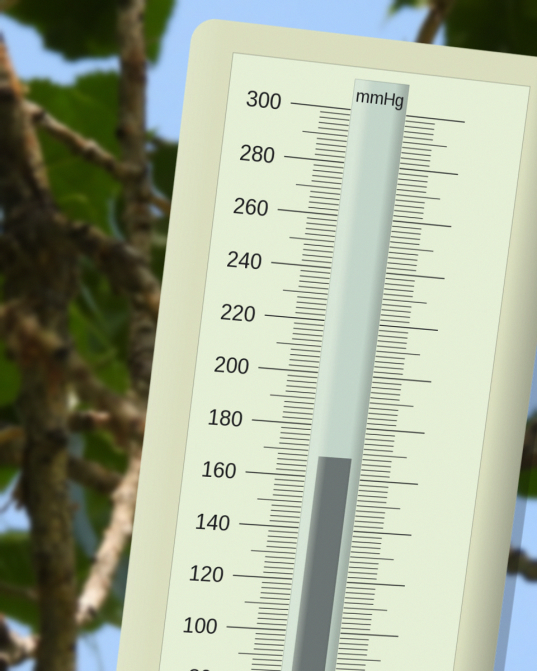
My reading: mmHg 168
